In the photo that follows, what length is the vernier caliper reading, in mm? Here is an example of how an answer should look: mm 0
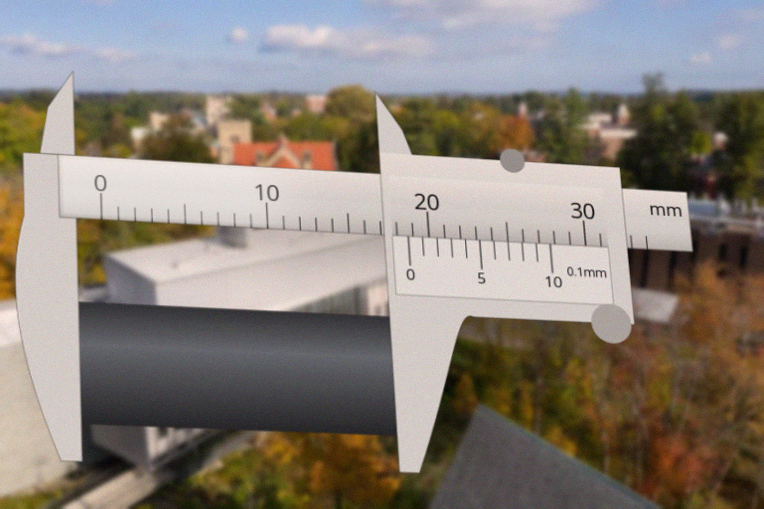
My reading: mm 18.7
